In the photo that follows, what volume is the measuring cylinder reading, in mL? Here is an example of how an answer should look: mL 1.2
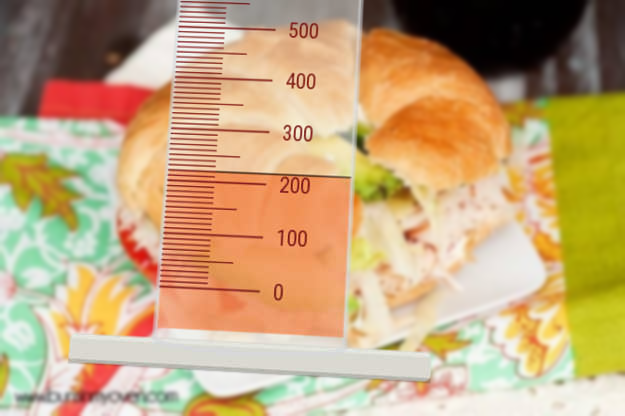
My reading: mL 220
